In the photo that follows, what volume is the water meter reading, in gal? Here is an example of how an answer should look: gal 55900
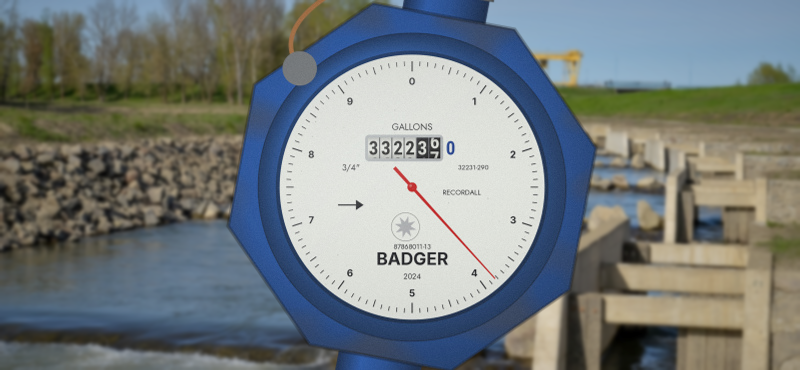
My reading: gal 3322363.8
